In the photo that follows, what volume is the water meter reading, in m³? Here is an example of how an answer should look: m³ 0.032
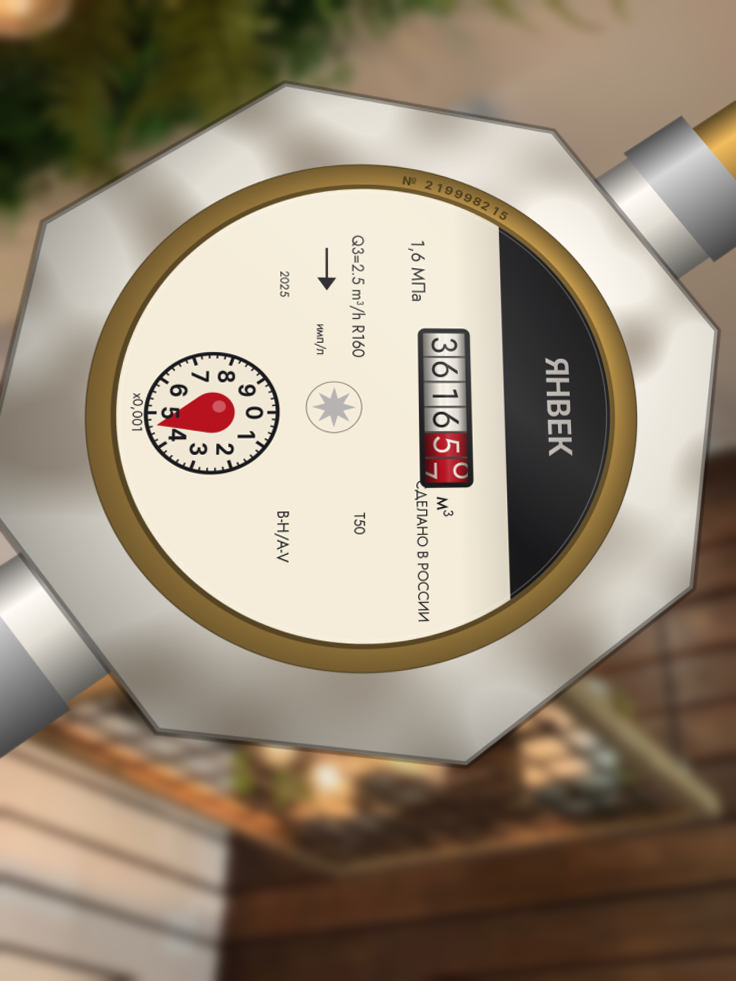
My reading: m³ 3616.564
